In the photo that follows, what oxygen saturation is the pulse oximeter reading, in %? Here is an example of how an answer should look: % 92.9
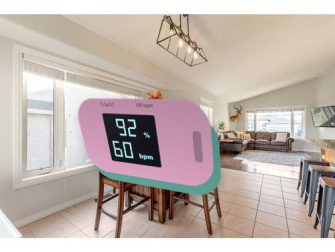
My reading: % 92
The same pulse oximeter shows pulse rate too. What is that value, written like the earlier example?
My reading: bpm 60
